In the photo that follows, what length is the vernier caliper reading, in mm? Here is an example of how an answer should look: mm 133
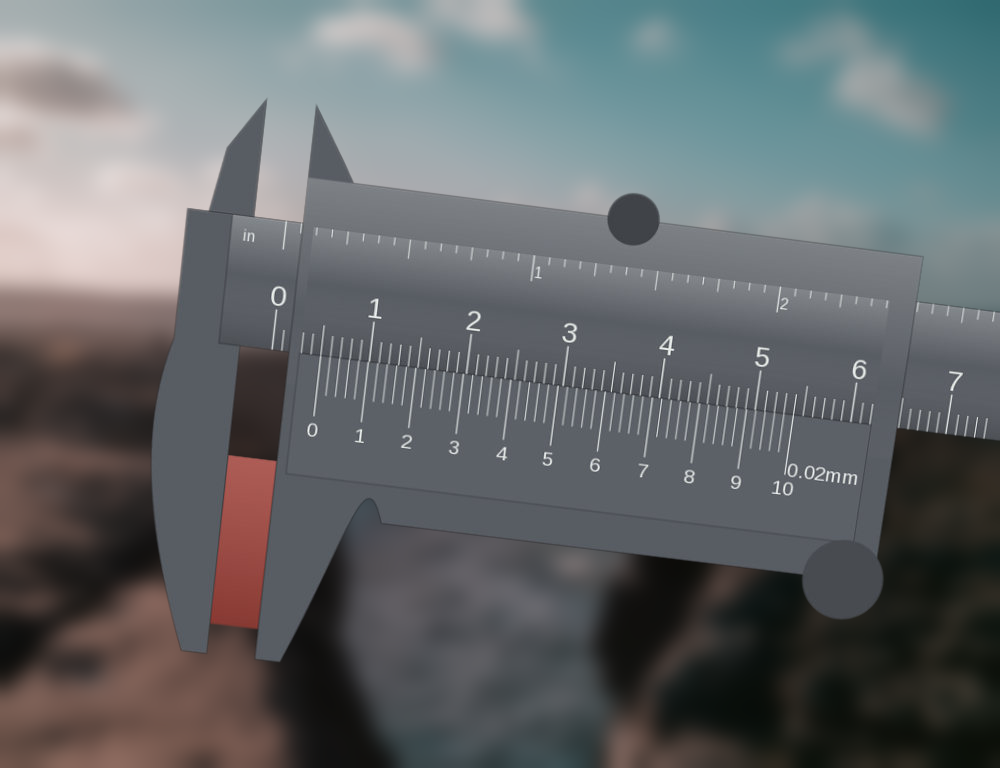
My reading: mm 5.0
